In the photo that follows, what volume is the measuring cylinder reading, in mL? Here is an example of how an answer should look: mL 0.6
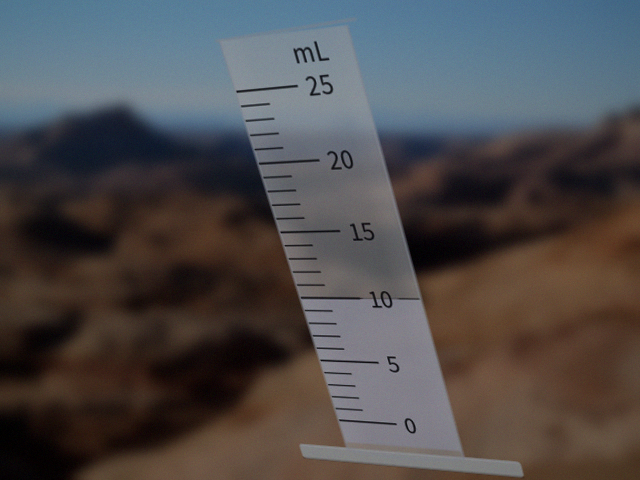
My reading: mL 10
